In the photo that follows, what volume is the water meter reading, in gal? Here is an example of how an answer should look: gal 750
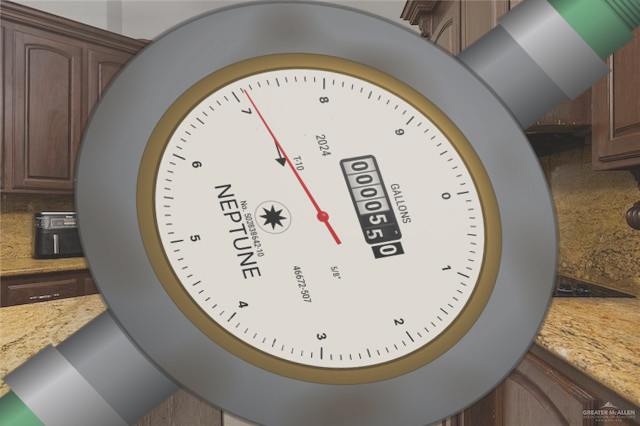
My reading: gal 547.1
